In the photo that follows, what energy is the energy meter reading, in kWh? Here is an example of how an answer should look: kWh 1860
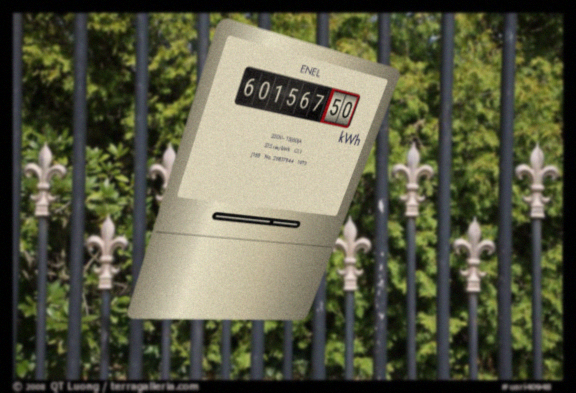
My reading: kWh 601567.50
